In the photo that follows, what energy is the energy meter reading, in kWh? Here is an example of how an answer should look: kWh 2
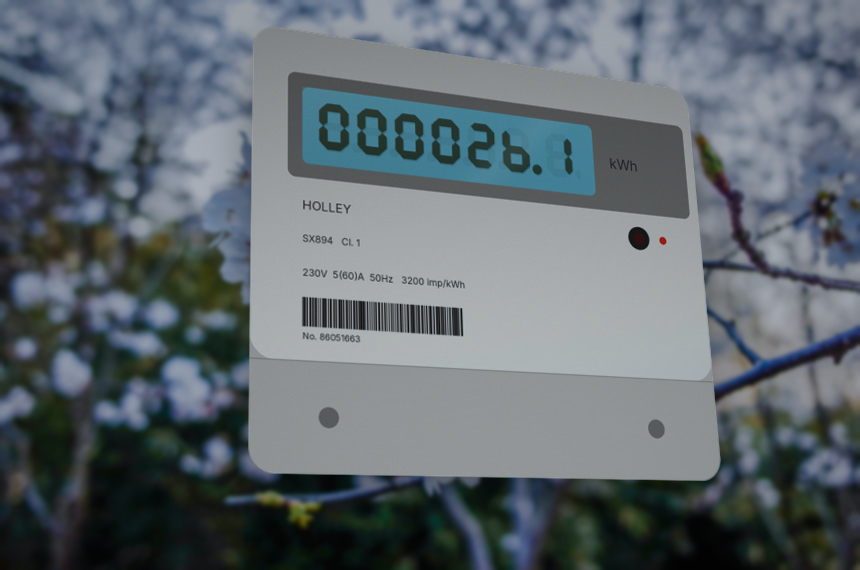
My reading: kWh 26.1
